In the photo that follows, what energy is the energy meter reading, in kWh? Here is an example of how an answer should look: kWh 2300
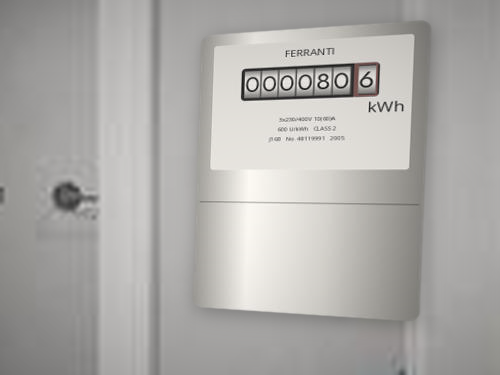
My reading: kWh 80.6
